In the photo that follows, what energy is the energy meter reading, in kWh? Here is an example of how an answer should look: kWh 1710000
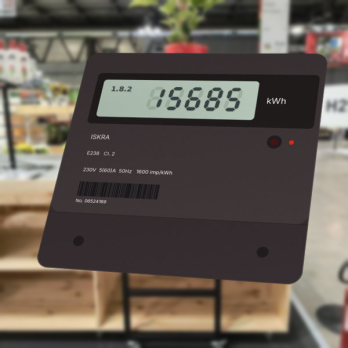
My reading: kWh 15685
